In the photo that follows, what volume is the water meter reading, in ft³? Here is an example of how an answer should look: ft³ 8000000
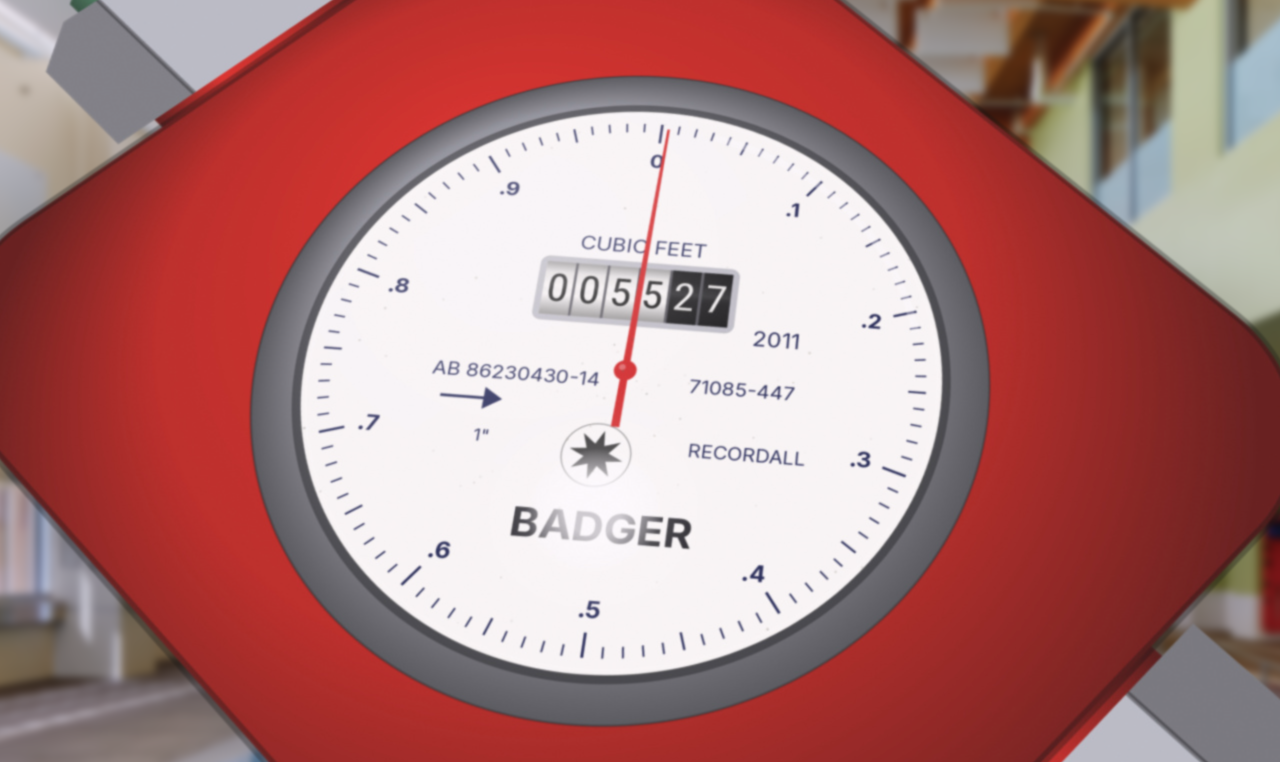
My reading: ft³ 5527.00
